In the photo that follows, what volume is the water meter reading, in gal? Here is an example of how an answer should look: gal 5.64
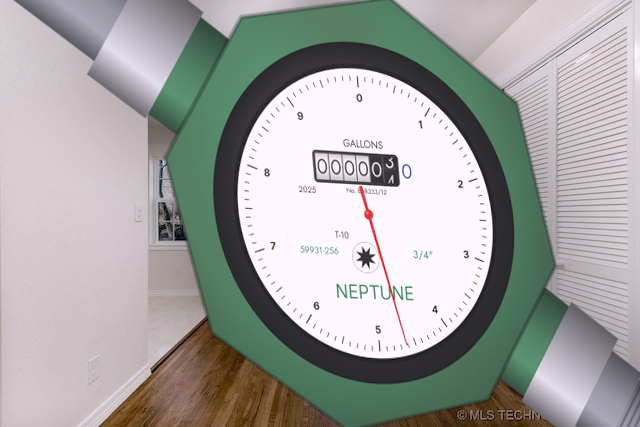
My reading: gal 34.6
